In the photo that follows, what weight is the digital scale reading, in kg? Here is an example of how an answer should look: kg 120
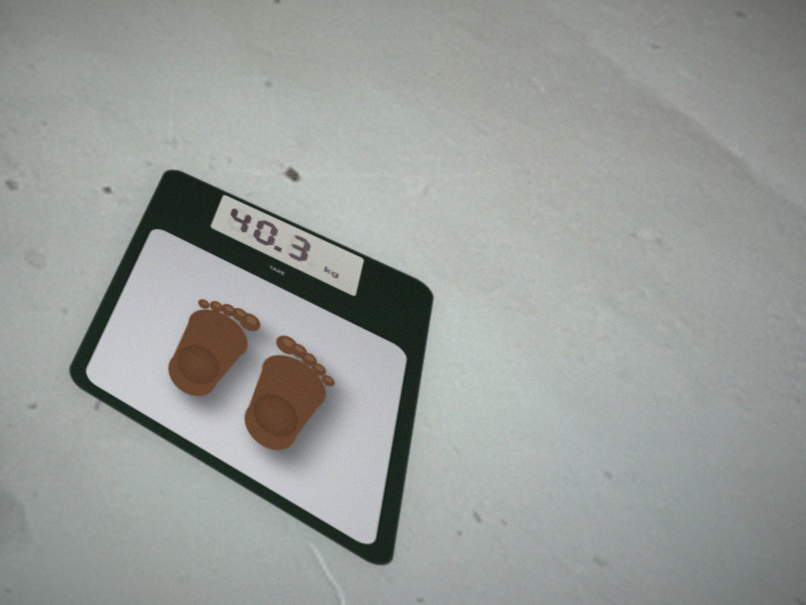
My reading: kg 40.3
